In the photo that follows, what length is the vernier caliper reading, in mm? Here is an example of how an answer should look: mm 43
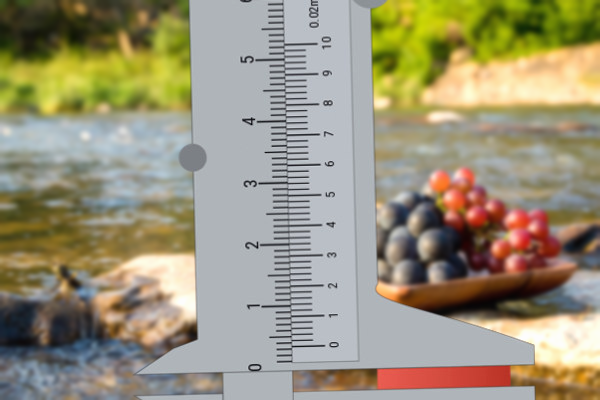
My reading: mm 3.4
